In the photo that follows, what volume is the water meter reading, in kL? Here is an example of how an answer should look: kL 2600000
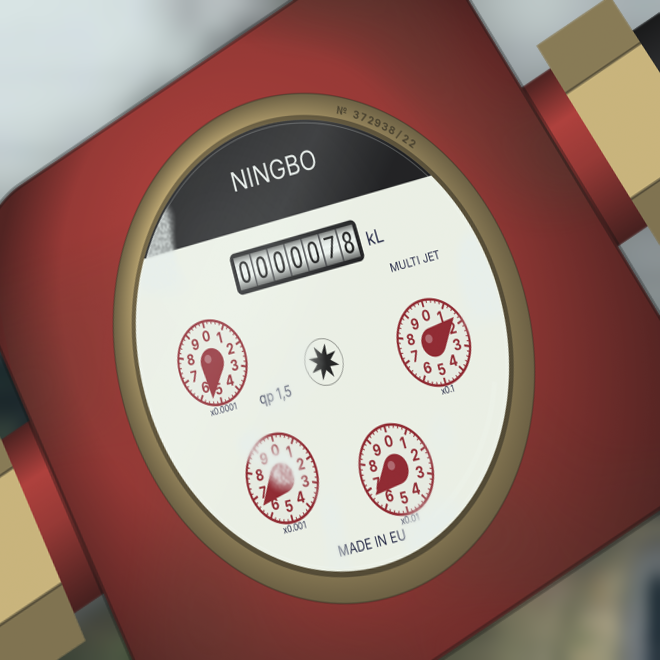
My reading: kL 78.1665
